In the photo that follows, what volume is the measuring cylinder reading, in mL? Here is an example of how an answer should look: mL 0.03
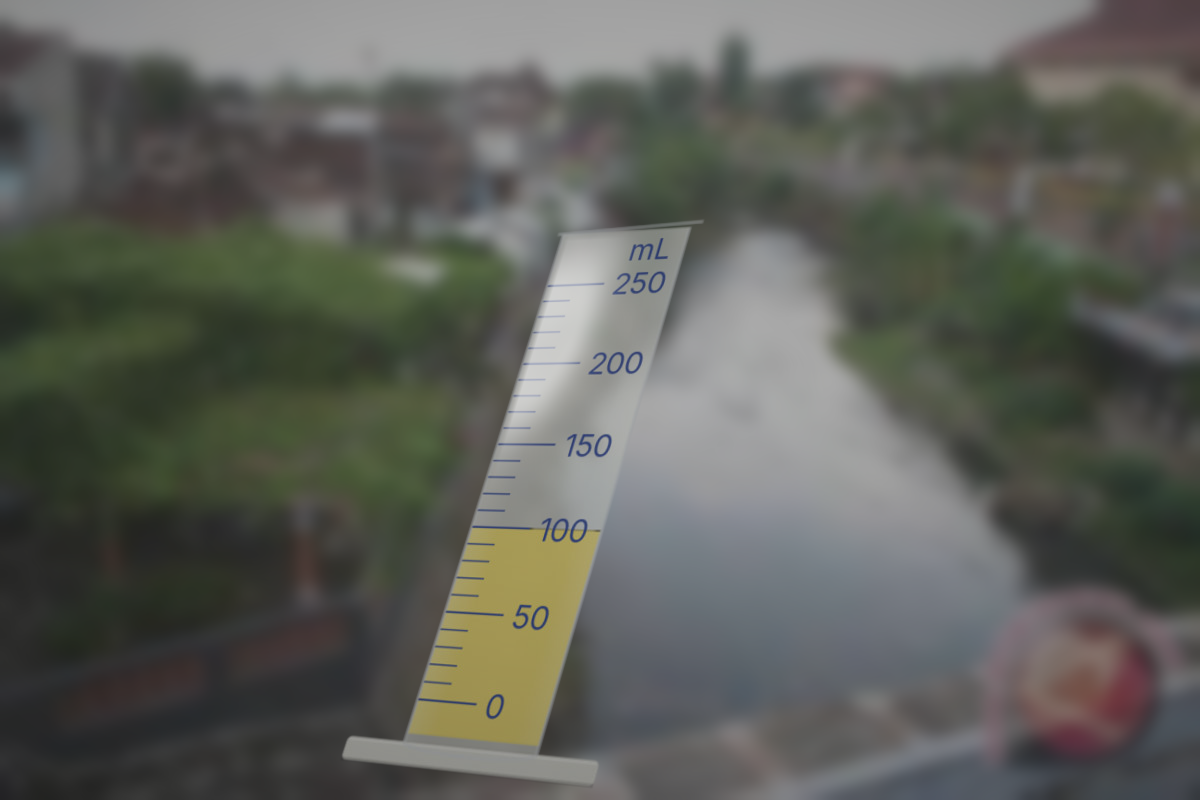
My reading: mL 100
